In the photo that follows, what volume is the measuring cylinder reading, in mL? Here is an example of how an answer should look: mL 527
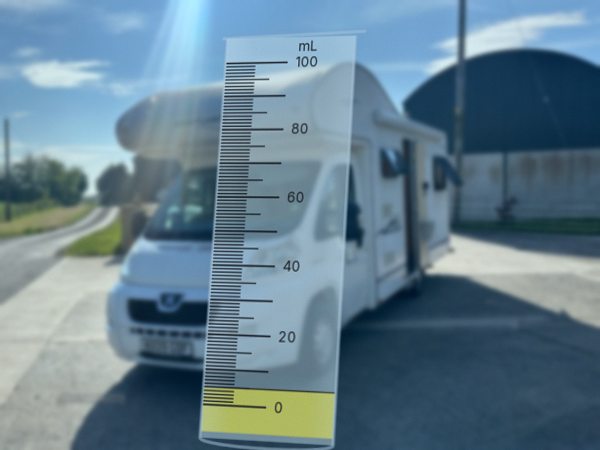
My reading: mL 5
